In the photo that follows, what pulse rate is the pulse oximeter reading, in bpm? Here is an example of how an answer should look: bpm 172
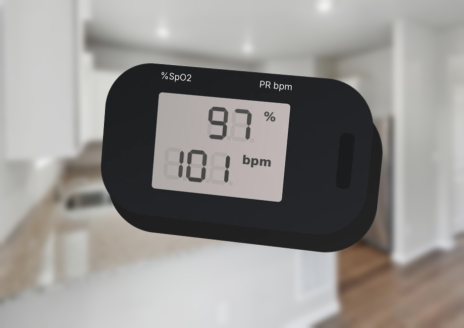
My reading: bpm 101
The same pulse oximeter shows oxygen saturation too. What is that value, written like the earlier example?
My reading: % 97
